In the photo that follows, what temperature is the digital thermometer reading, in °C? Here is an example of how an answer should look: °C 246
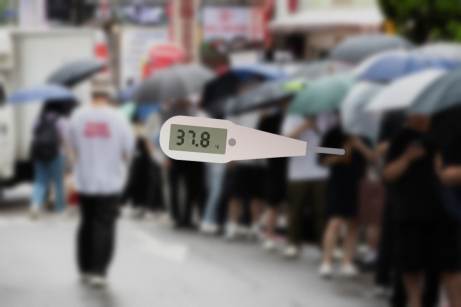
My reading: °C 37.8
